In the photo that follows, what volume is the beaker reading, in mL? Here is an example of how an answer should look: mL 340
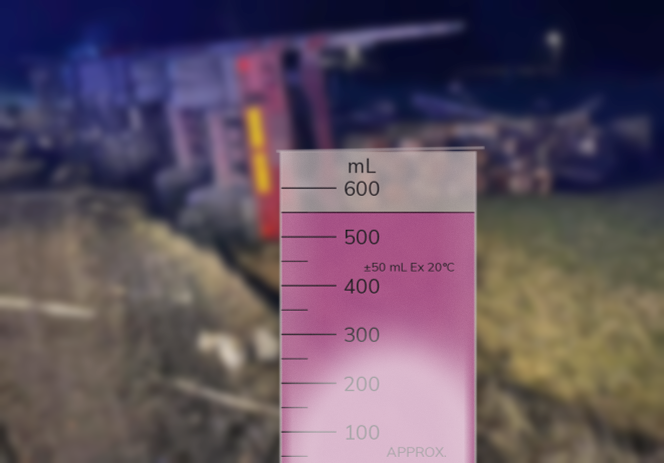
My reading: mL 550
